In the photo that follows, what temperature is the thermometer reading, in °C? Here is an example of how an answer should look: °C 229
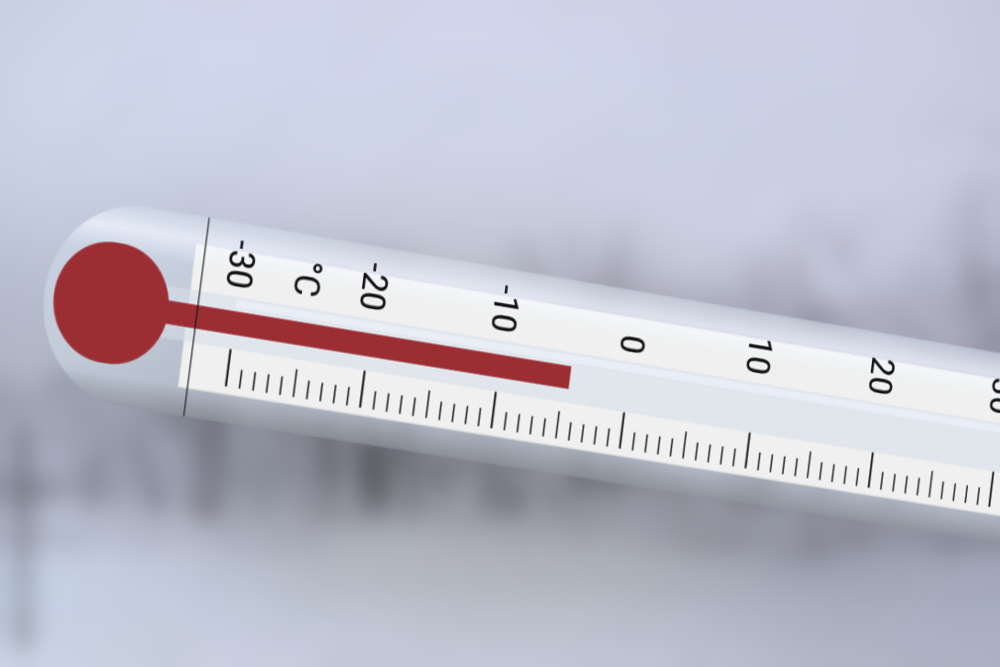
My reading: °C -4.5
